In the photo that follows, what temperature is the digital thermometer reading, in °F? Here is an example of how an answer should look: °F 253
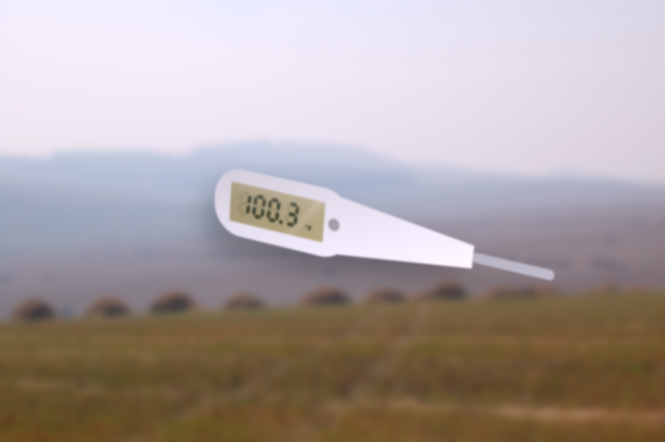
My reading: °F 100.3
